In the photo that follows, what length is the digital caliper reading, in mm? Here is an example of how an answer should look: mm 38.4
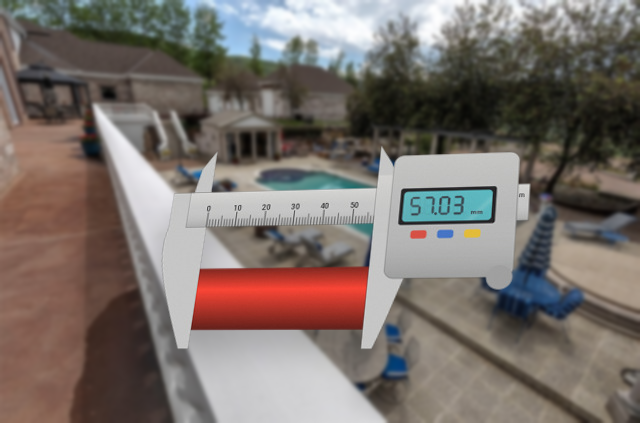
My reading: mm 57.03
